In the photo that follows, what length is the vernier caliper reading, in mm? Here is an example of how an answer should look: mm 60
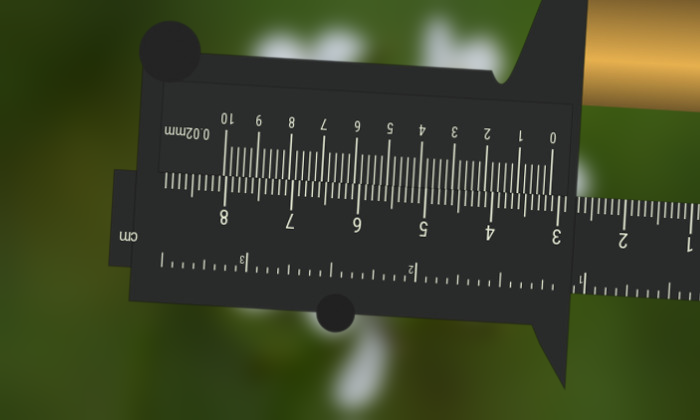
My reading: mm 31.4
